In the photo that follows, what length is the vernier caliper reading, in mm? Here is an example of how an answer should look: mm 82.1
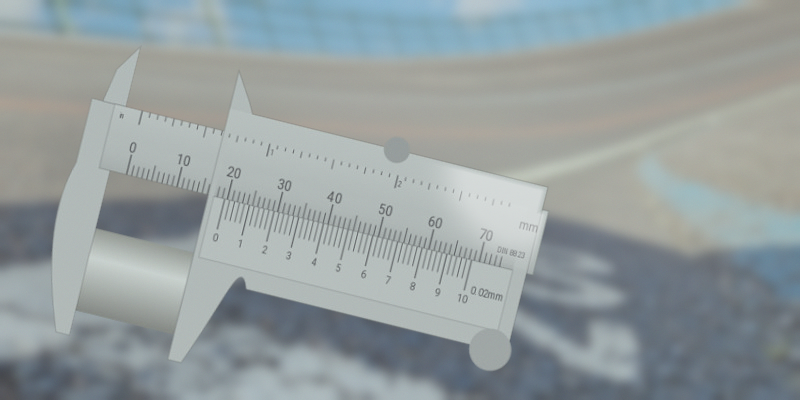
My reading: mm 19.5
